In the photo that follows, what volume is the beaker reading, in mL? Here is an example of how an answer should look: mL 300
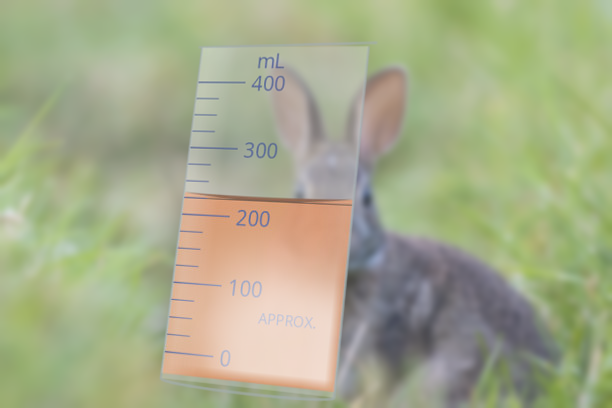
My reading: mL 225
